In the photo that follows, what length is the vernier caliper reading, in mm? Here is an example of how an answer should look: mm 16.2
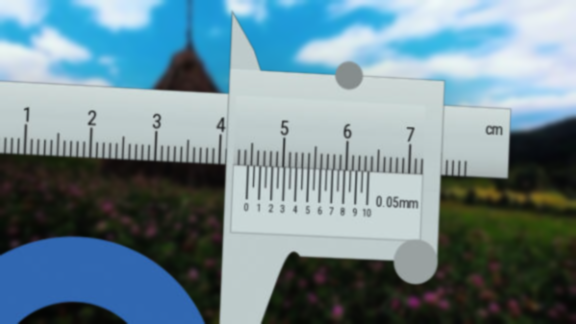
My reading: mm 44.5
